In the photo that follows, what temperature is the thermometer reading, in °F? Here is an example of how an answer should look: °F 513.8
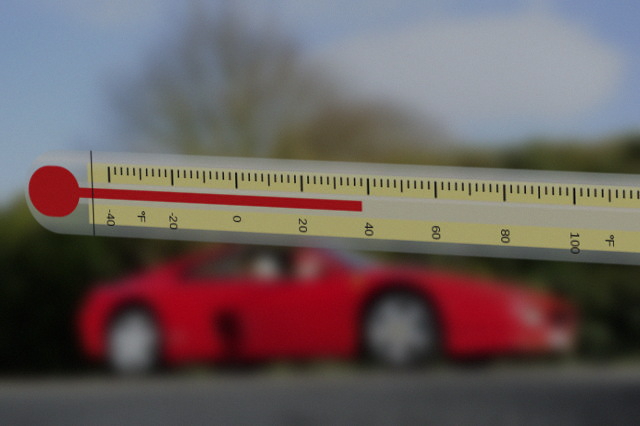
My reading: °F 38
